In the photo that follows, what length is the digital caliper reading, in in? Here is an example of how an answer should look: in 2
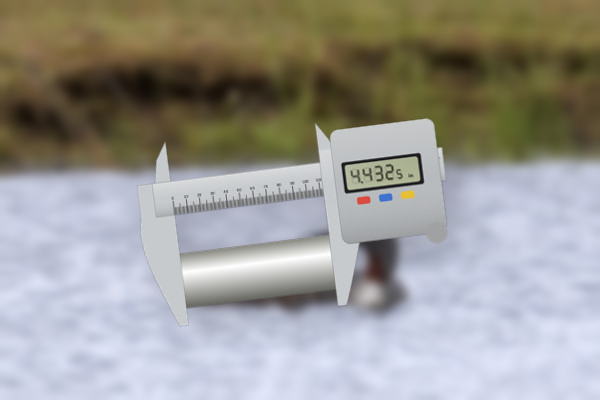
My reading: in 4.4325
